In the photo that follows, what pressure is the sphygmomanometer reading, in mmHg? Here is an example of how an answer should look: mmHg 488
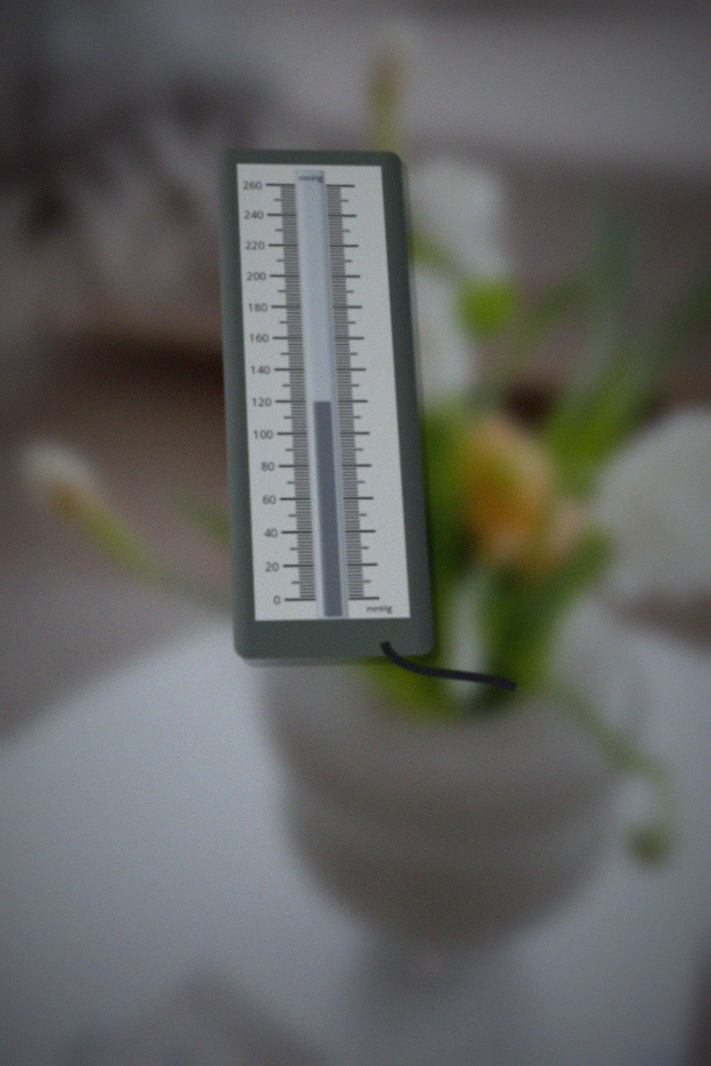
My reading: mmHg 120
